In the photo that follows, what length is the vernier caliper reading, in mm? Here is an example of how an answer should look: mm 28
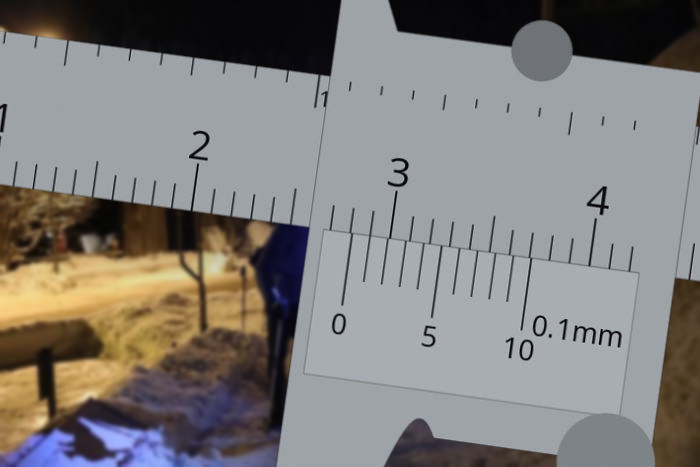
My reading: mm 28.1
